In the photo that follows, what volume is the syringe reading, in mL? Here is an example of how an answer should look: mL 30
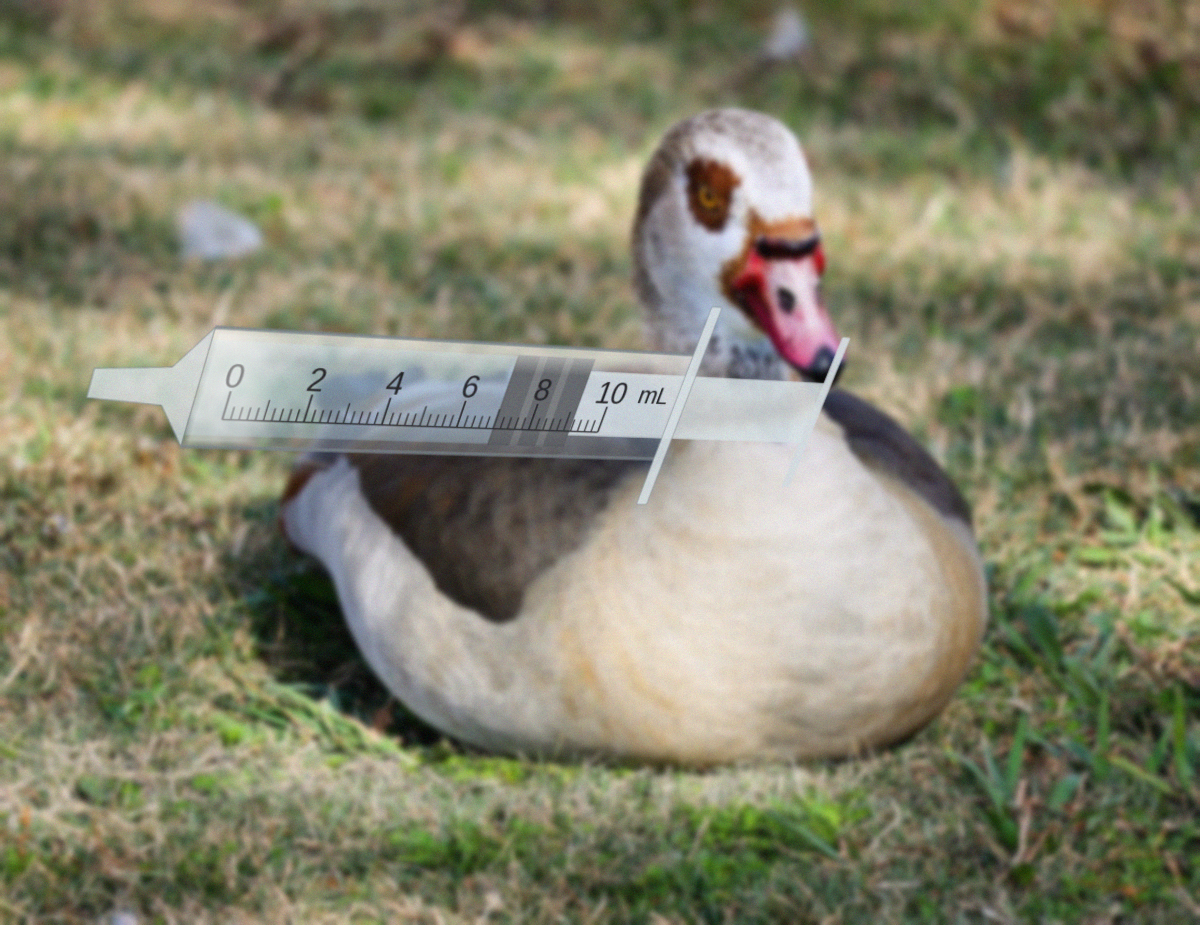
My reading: mL 7
